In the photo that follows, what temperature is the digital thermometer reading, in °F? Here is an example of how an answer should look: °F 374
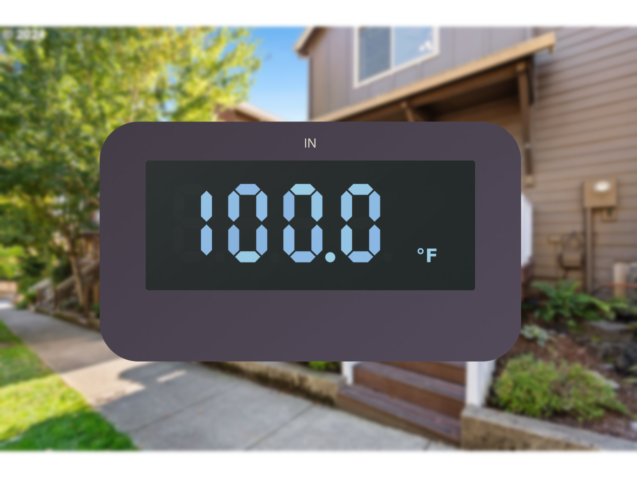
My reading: °F 100.0
